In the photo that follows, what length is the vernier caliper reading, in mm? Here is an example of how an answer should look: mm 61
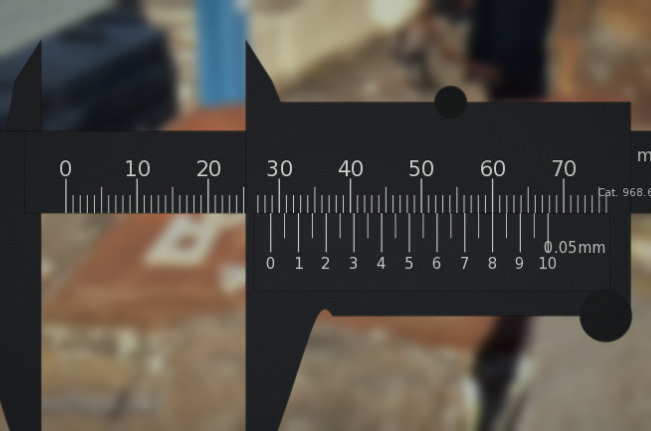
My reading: mm 28.8
